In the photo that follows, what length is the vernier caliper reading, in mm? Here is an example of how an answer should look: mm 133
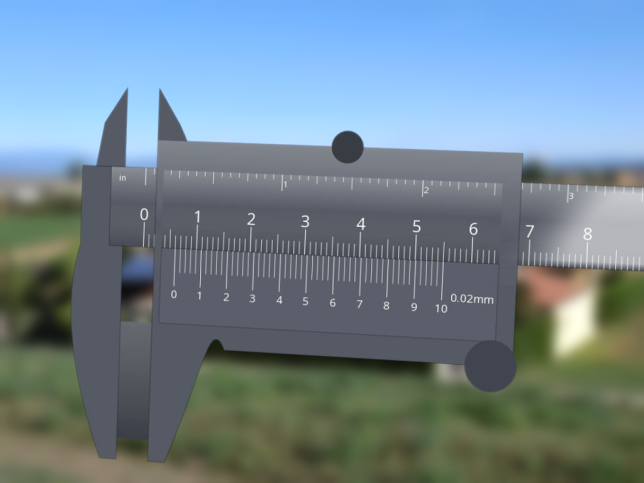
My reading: mm 6.0
